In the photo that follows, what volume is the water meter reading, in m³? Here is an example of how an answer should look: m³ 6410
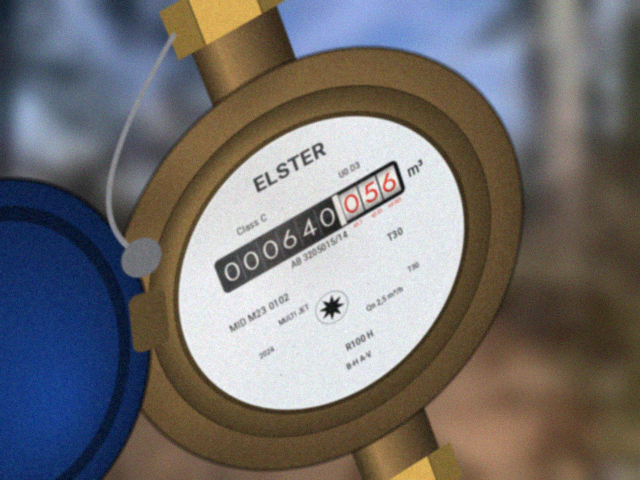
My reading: m³ 640.056
